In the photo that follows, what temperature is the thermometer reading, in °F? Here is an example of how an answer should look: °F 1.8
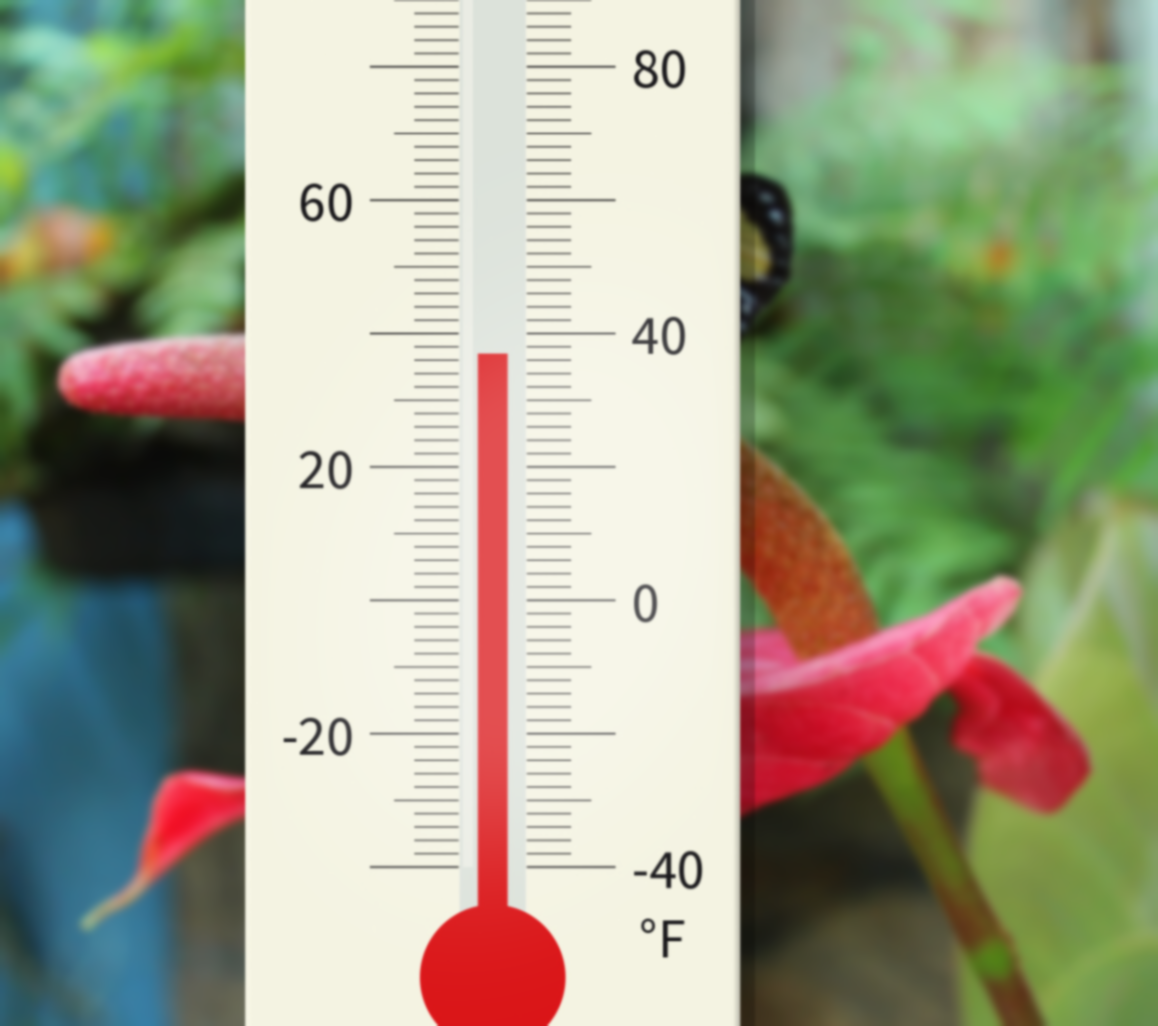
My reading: °F 37
